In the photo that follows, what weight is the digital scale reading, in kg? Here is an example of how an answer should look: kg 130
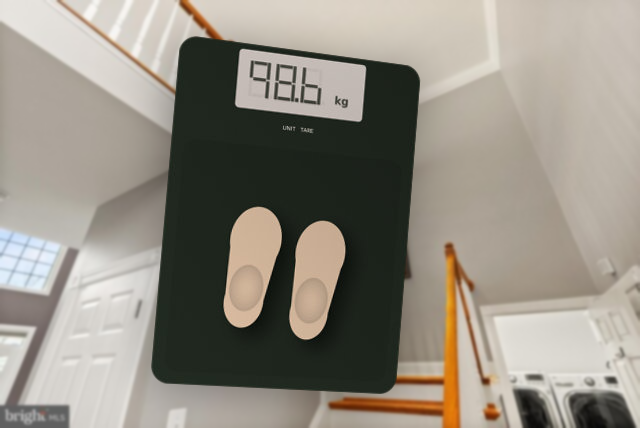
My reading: kg 98.6
